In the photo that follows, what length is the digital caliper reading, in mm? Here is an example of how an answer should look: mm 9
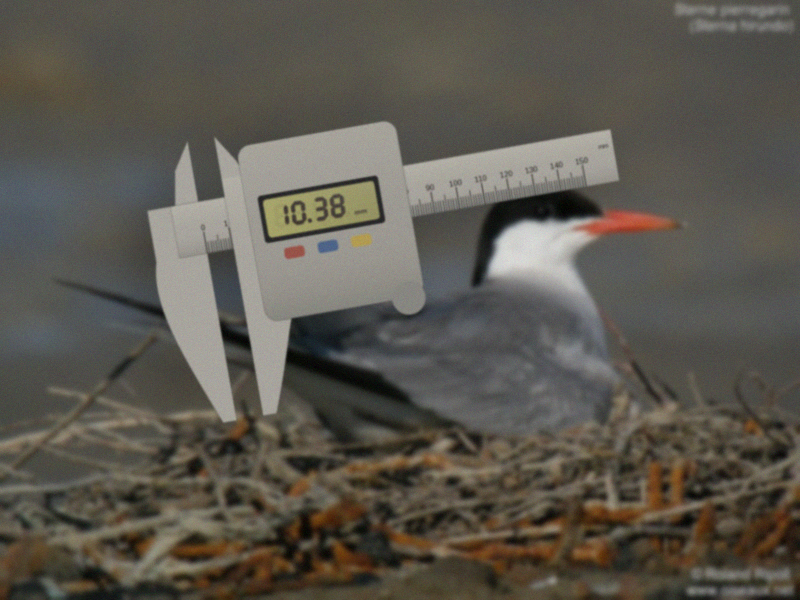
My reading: mm 10.38
